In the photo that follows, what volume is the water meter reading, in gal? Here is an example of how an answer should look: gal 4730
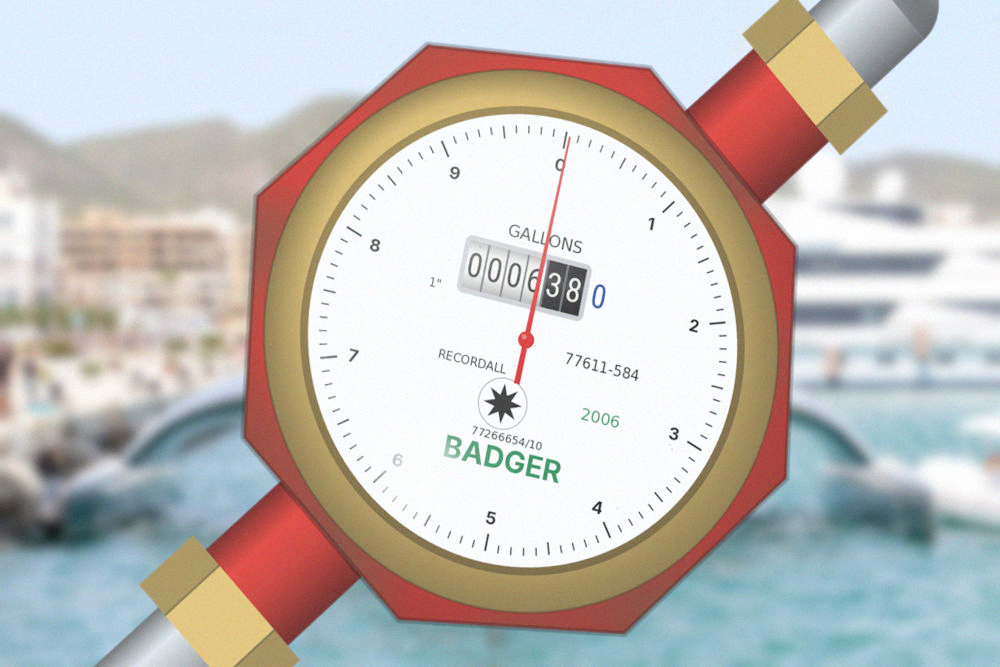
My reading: gal 6380.0
